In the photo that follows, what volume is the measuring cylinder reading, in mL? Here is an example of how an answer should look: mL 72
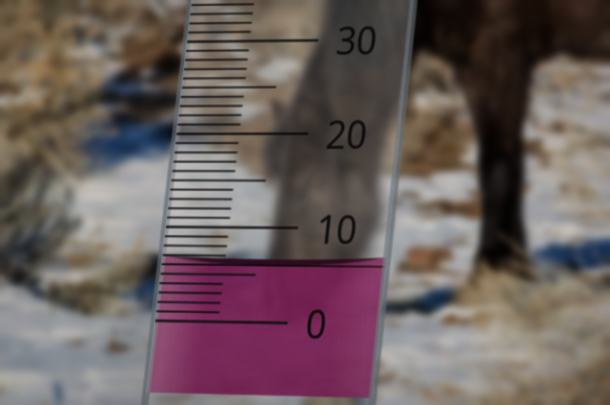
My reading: mL 6
